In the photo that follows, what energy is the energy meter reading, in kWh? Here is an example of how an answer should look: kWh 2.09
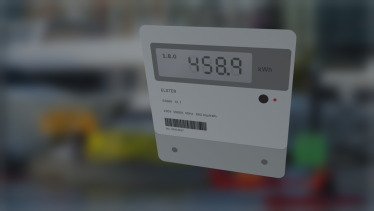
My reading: kWh 458.9
